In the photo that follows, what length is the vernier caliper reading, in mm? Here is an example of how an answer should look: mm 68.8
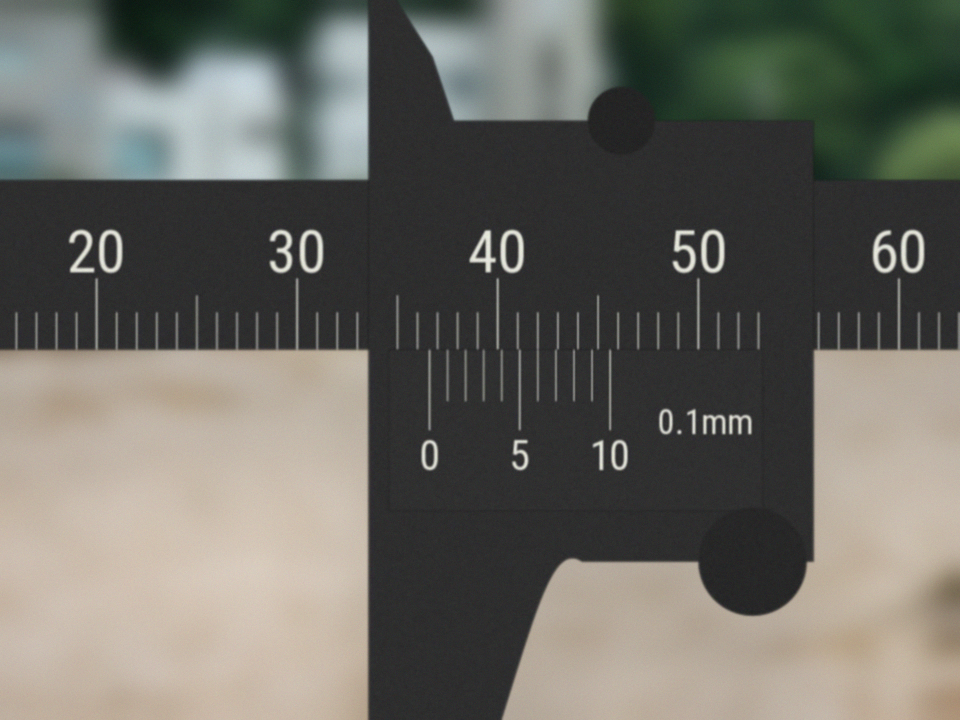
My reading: mm 36.6
